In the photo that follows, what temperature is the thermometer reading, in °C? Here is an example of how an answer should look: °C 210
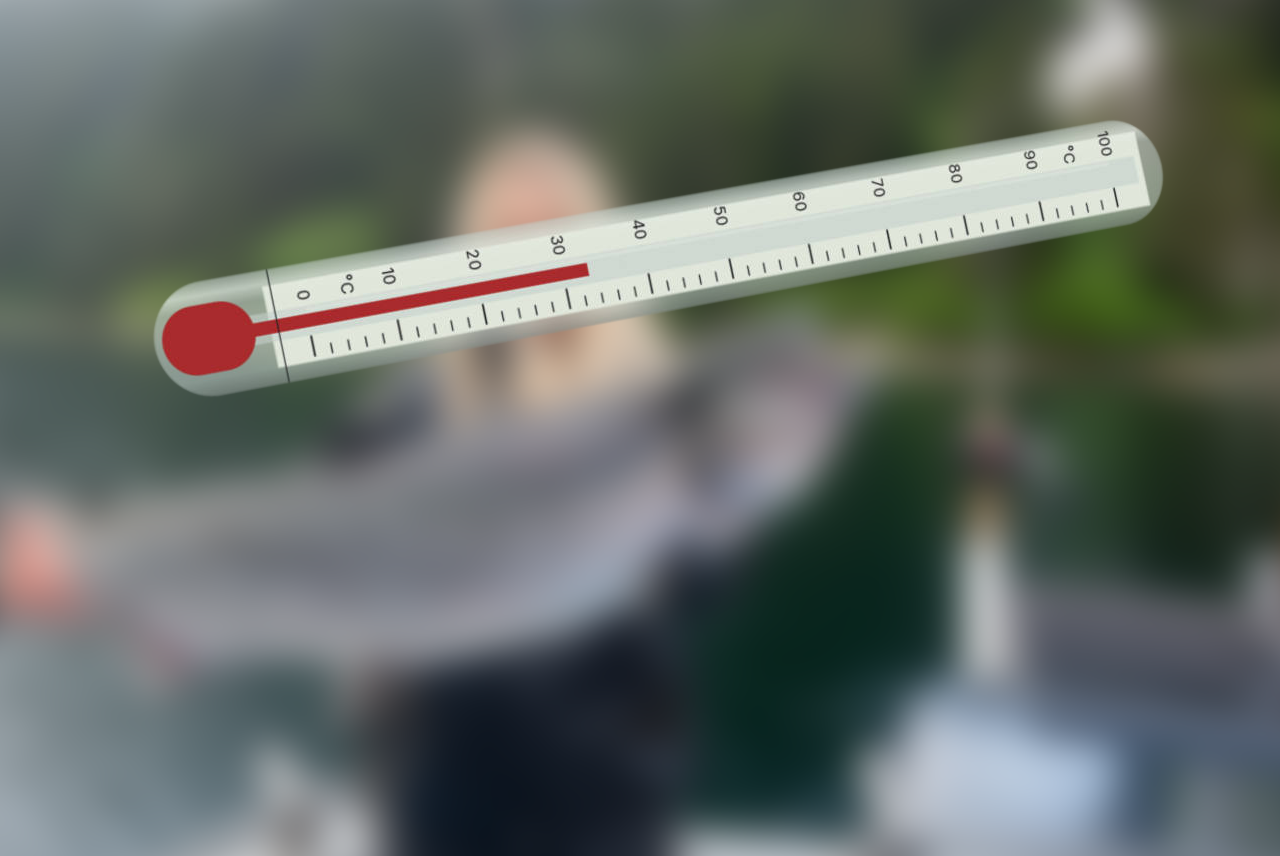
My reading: °C 33
